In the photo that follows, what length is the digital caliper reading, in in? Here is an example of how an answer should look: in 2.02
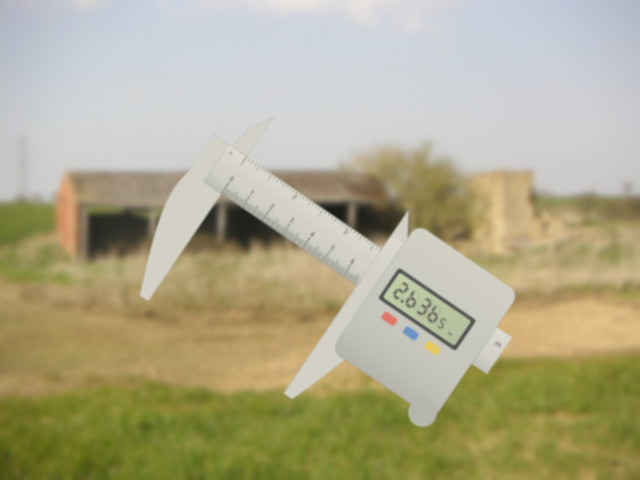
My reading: in 2.6365
